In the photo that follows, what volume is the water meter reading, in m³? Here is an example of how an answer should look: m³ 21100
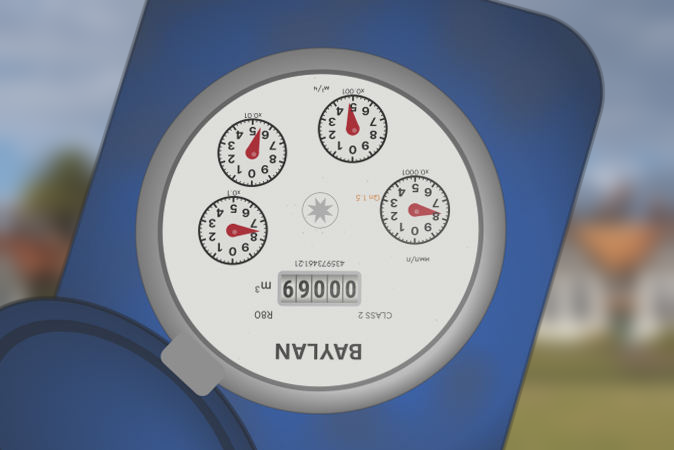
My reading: m³ 69.7547
